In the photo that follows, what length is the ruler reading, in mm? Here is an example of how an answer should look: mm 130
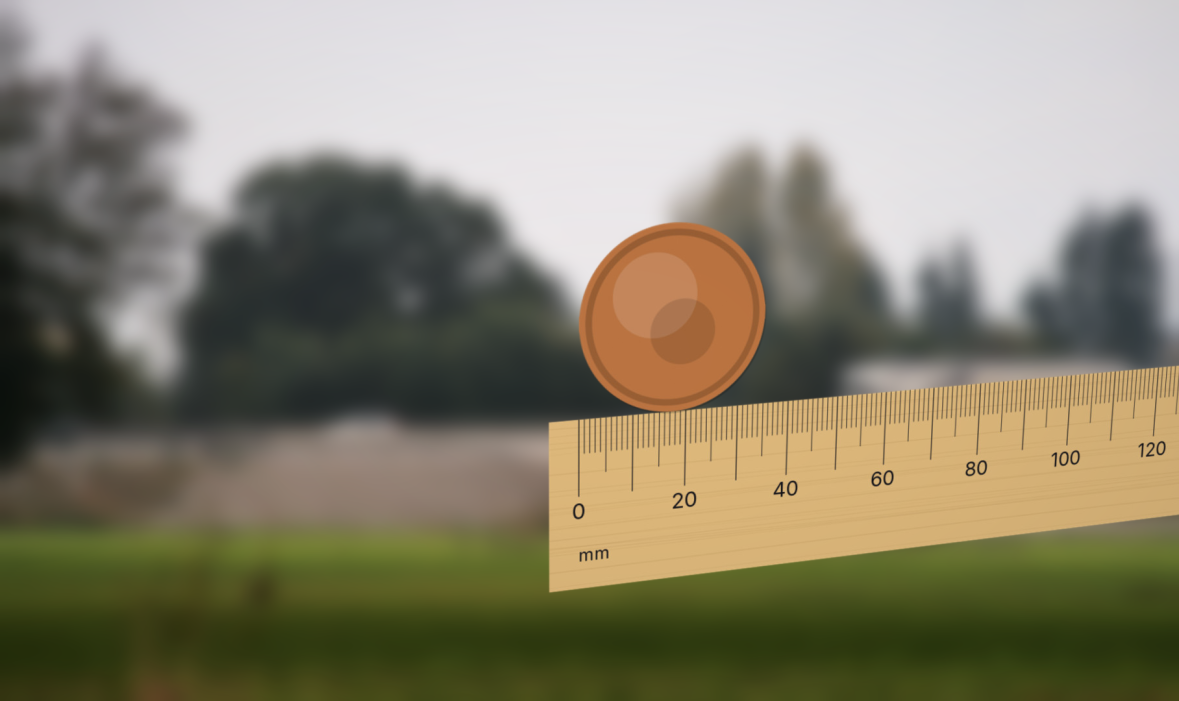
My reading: mm 35
